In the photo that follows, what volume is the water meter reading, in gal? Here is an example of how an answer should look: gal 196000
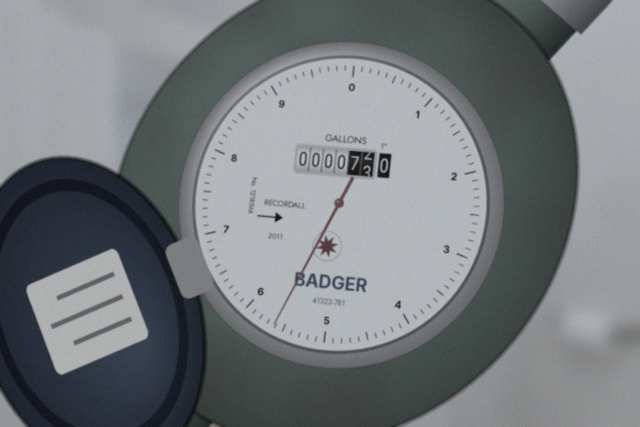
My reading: gal 725.6
